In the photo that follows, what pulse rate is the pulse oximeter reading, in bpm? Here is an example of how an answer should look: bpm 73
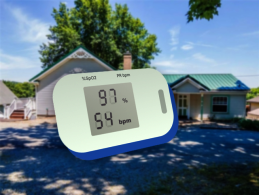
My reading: bpm 54
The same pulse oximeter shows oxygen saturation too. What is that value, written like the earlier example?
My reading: % 97
